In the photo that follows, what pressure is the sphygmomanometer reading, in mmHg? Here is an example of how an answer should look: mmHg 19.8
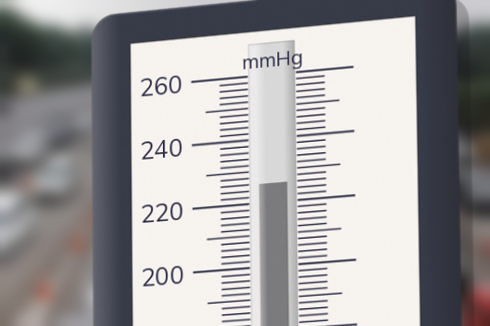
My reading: mmHg 226
